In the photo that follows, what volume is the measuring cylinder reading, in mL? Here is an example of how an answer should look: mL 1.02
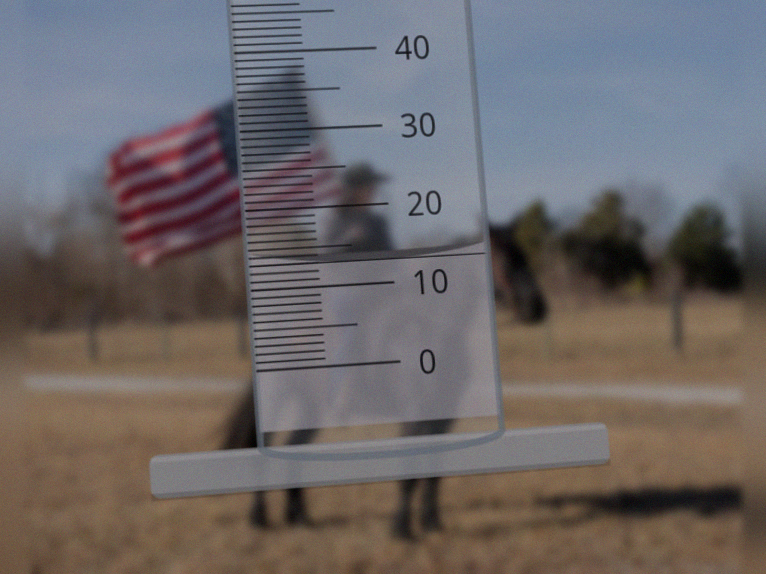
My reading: mL 13
